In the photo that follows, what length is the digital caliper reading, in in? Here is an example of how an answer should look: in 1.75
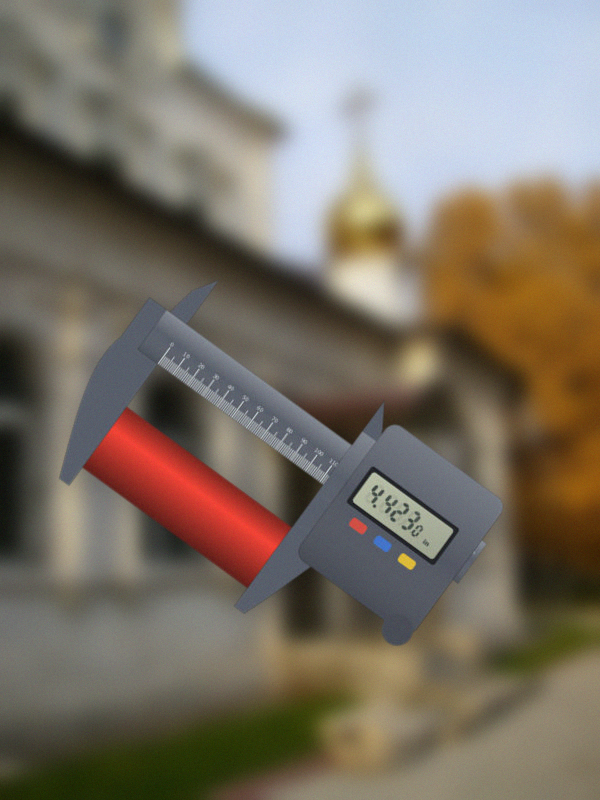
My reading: in 4.4230
